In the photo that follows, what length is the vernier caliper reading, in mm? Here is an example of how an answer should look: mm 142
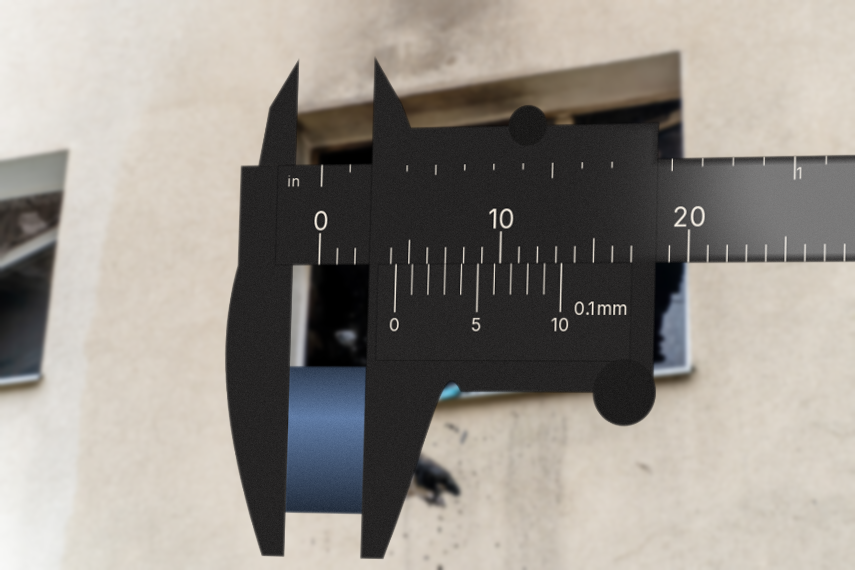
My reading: mm 4.3
